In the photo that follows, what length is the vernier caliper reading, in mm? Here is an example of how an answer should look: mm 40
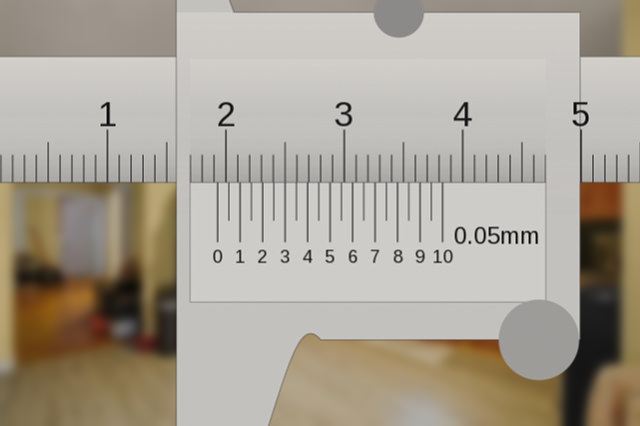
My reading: mm 19.3
